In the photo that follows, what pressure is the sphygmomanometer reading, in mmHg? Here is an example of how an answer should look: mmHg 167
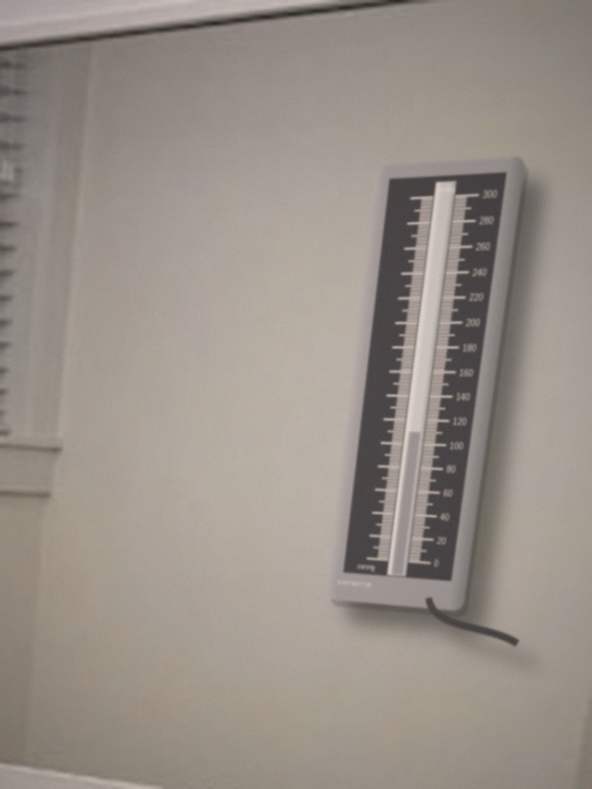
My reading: mmHg 110
